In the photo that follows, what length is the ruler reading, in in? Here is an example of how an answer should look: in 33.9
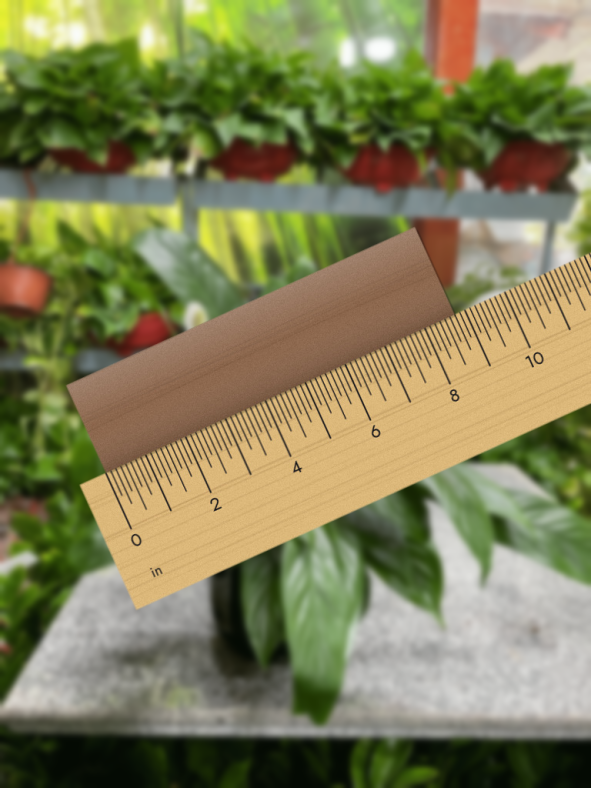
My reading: in 8.75
